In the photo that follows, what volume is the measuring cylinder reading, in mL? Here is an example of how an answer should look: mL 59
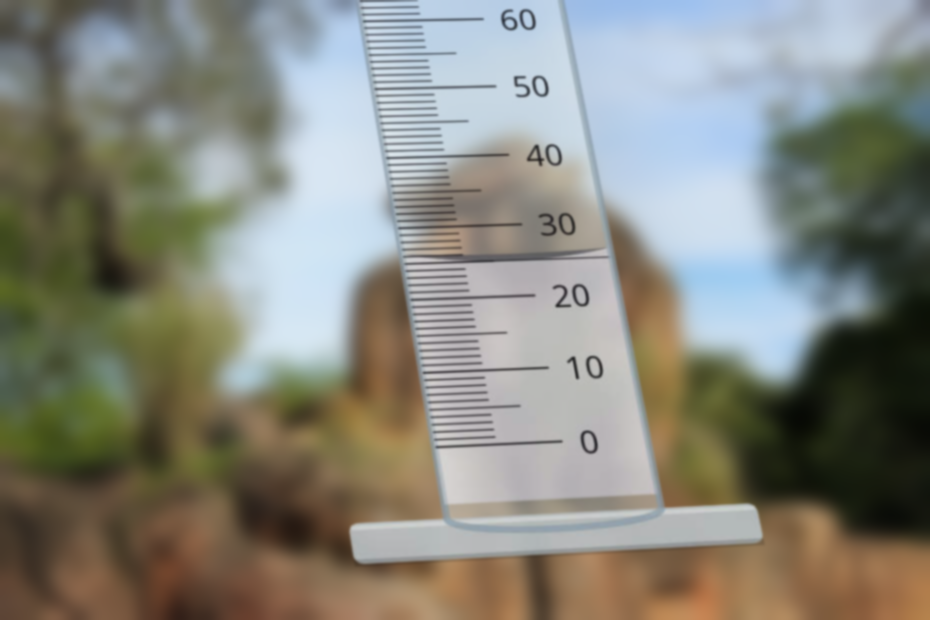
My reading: mL 25
